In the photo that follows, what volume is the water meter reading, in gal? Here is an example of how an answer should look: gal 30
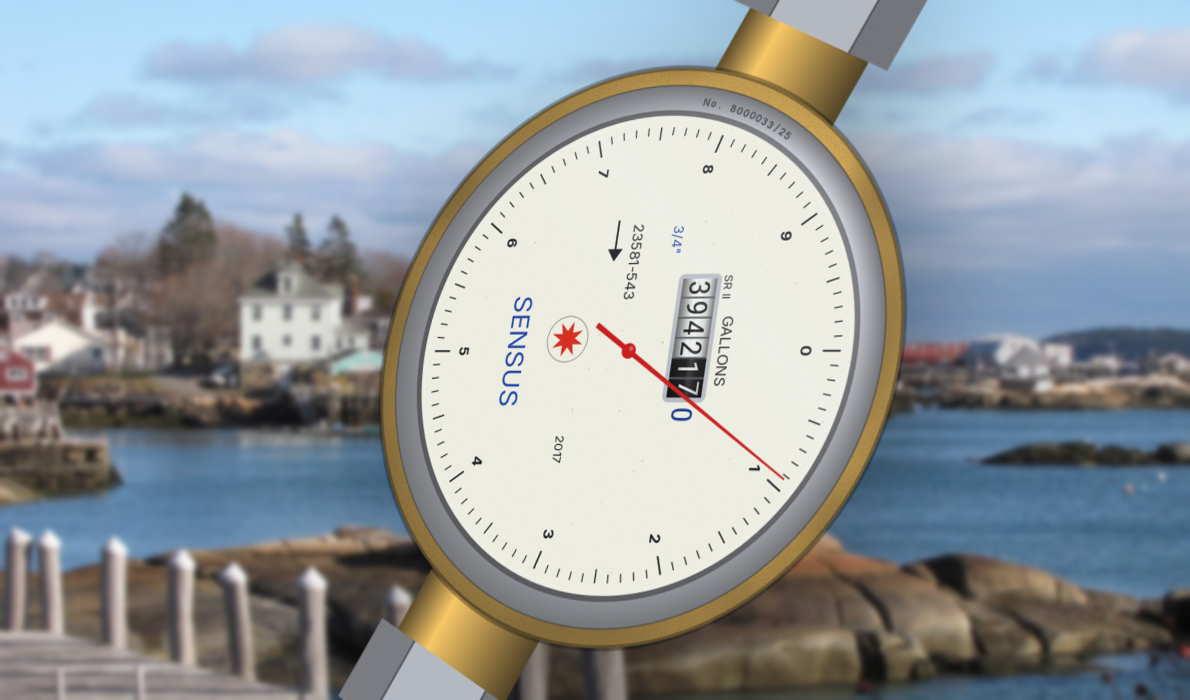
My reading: gal 3942170.9
